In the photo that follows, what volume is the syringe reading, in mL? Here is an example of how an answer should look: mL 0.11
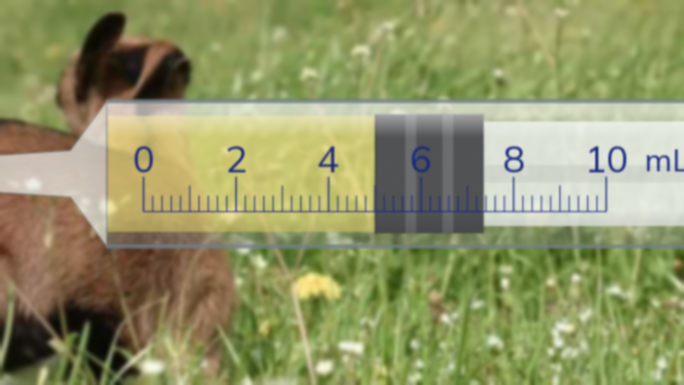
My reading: mL 5
